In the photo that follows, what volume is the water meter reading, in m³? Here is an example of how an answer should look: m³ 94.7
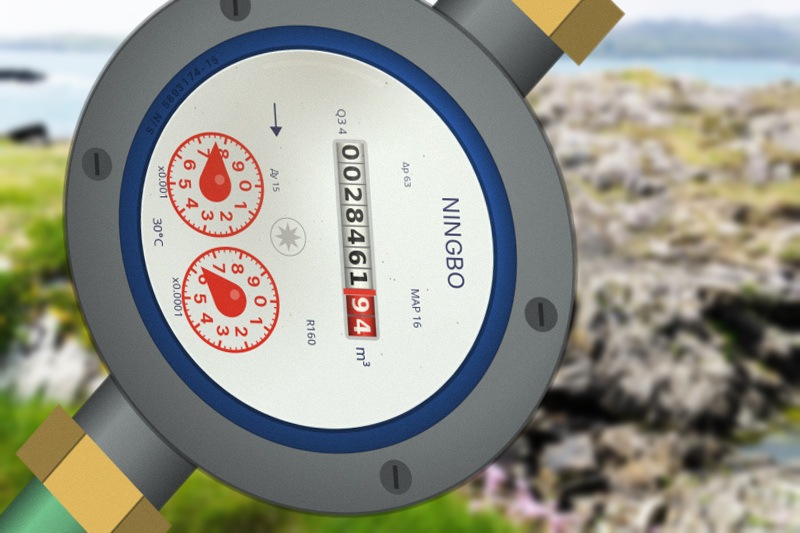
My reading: m³ 28461.9476
